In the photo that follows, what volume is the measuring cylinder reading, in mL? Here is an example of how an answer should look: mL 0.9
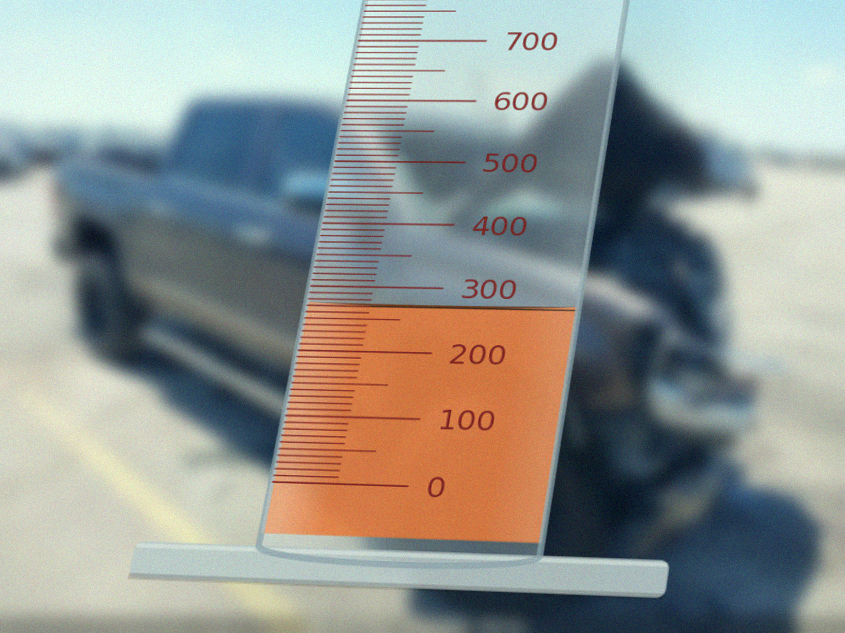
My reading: mL 270
